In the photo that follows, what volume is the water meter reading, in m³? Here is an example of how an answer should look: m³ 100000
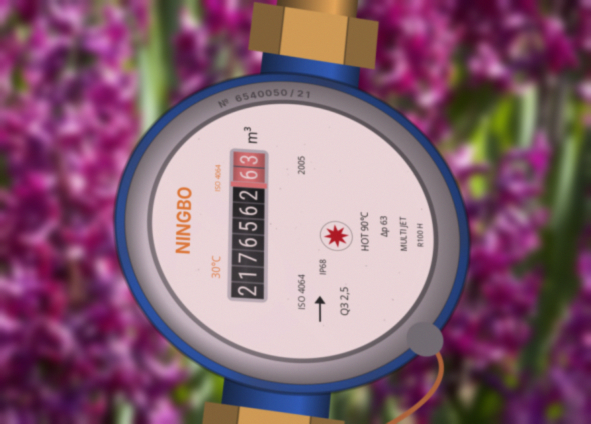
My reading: m³ 2176562.63
